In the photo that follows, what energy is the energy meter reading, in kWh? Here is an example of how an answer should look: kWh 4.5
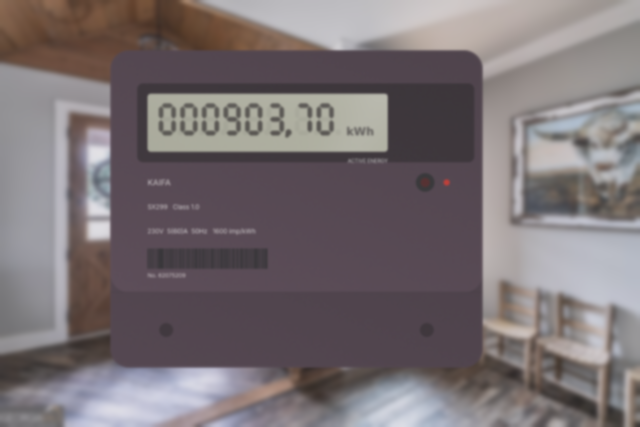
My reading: kWh 903.70
